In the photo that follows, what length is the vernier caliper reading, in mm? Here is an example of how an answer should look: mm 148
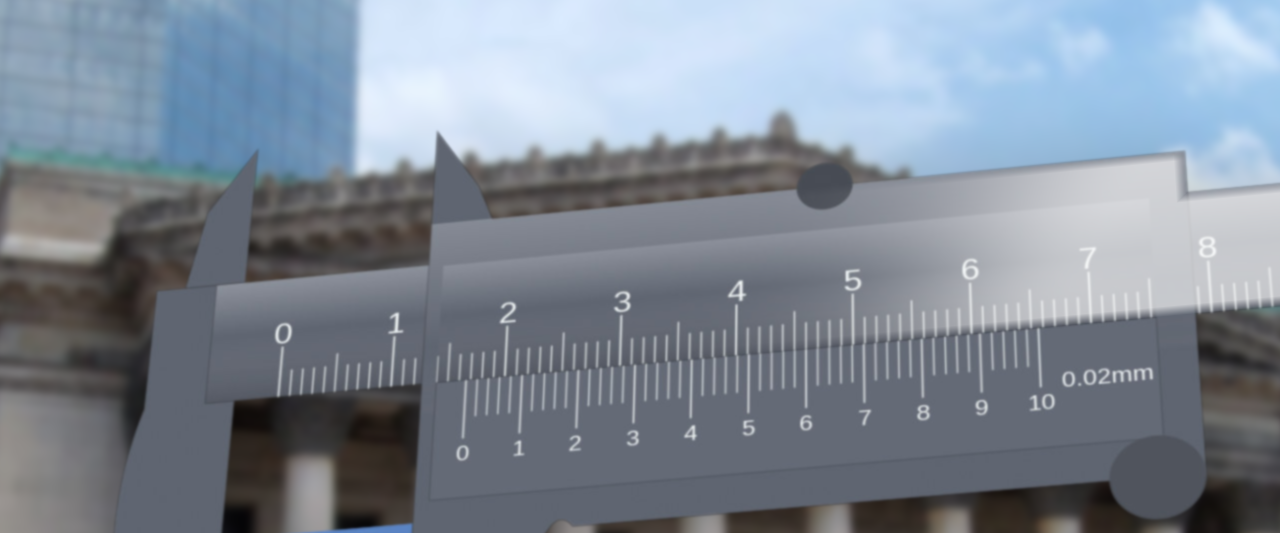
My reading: mm 16.6
